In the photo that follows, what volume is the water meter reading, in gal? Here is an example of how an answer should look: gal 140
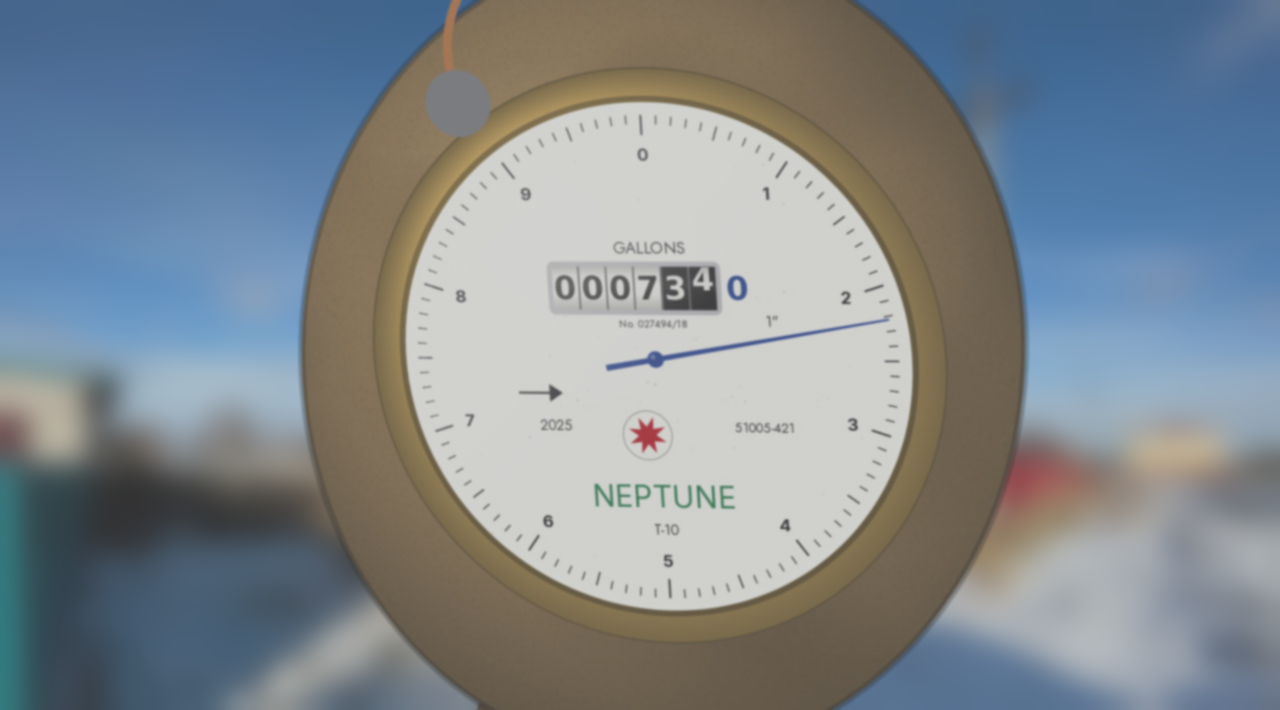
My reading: gal 7342.2
